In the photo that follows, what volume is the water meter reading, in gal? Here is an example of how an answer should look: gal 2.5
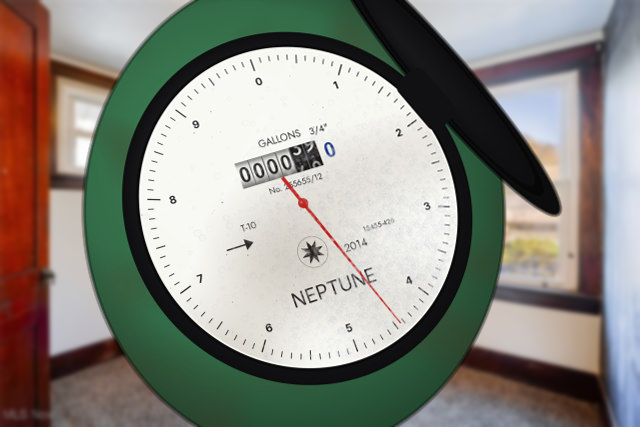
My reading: gal 394.4
